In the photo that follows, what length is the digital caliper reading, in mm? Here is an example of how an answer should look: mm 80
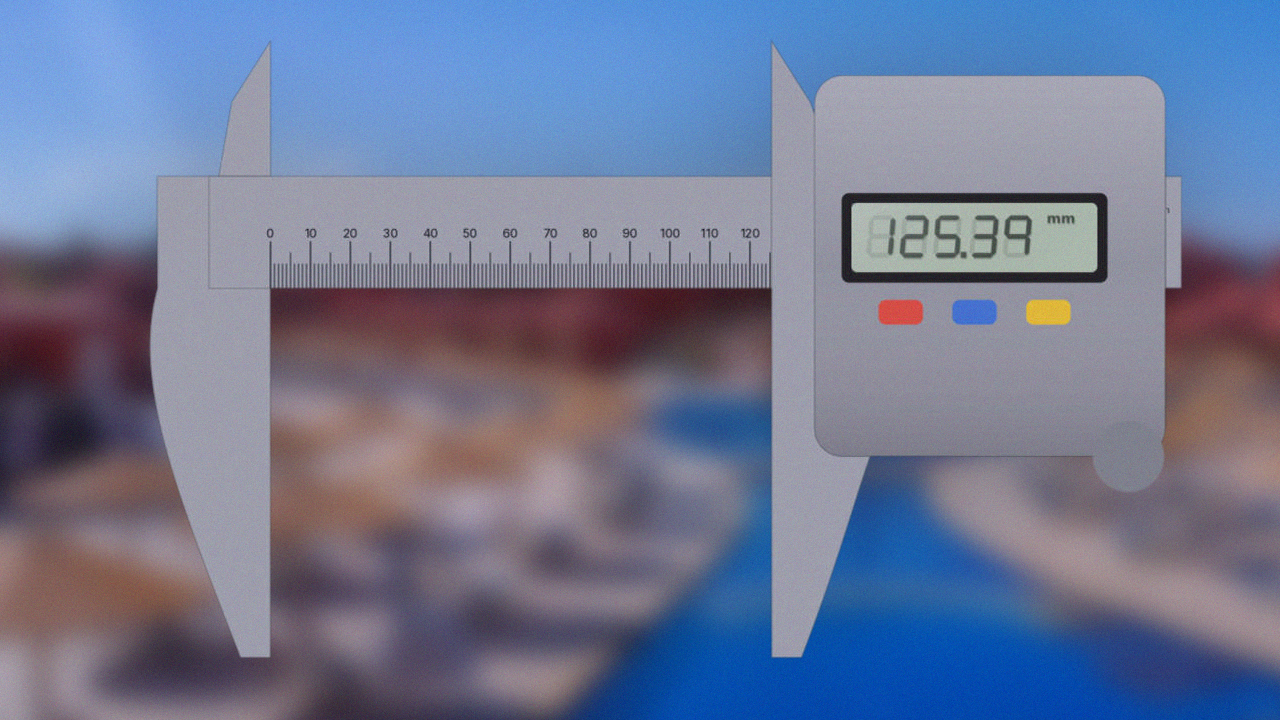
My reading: mm 125.39
